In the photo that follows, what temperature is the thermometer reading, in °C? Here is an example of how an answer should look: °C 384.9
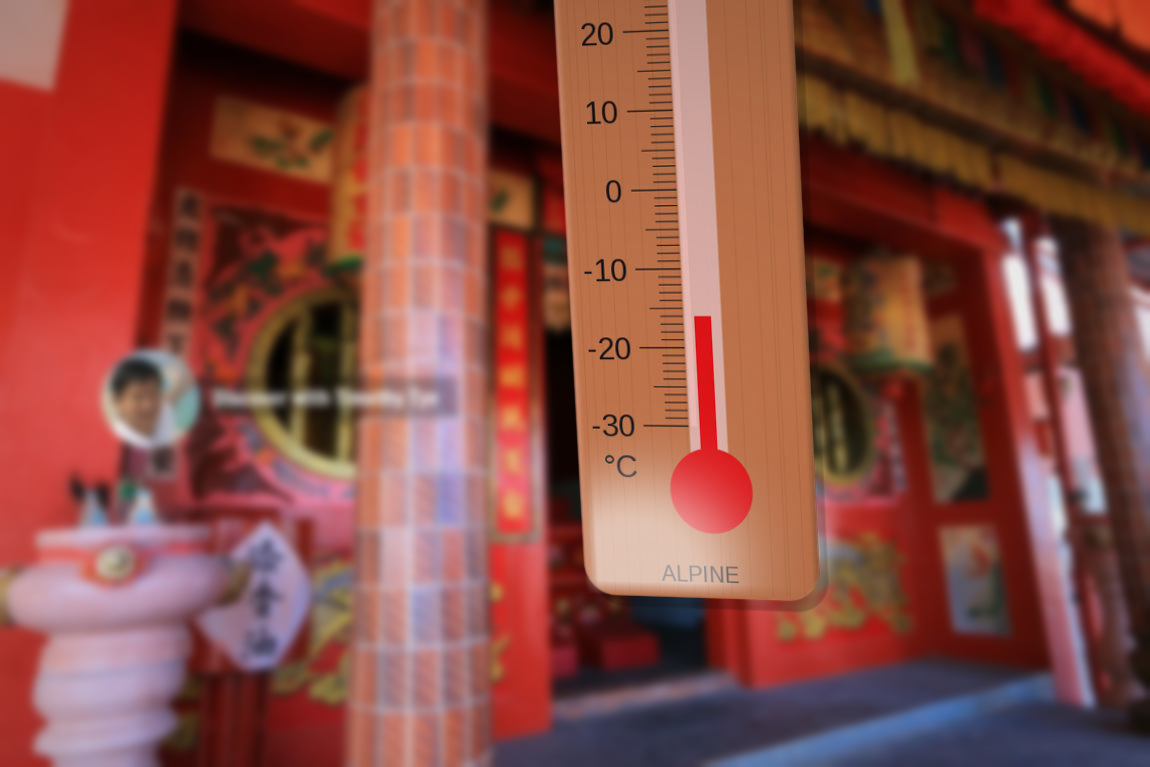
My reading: °C -16
